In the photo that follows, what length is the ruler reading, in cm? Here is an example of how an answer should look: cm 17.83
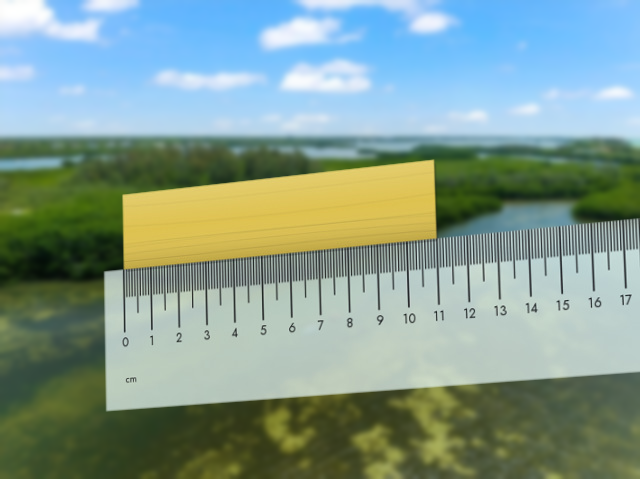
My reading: cm 11
